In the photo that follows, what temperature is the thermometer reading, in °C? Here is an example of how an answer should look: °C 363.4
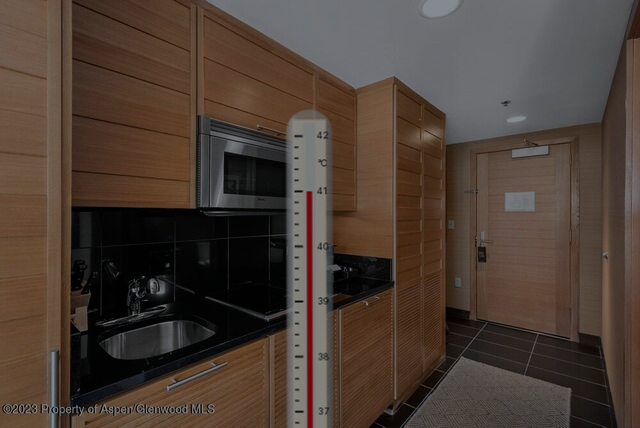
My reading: °C 41
